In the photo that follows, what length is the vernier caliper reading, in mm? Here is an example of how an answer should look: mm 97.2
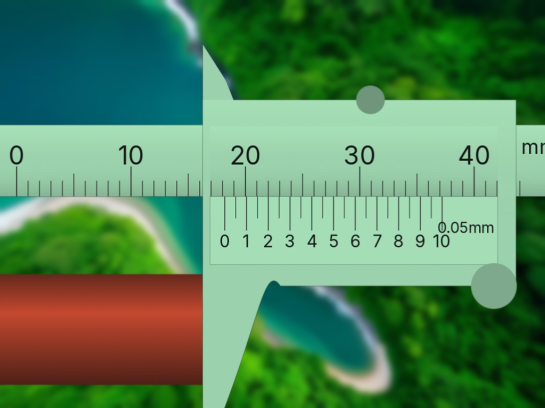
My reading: mm 18.2
